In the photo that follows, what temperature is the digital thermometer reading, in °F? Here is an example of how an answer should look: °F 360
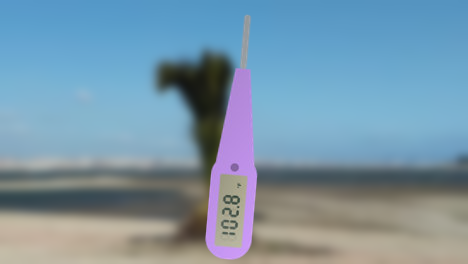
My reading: °F 102.8
